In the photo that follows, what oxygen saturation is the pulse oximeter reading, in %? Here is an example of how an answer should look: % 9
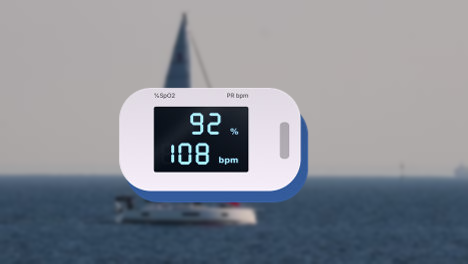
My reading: % 92
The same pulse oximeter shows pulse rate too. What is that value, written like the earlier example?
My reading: bpm 108
